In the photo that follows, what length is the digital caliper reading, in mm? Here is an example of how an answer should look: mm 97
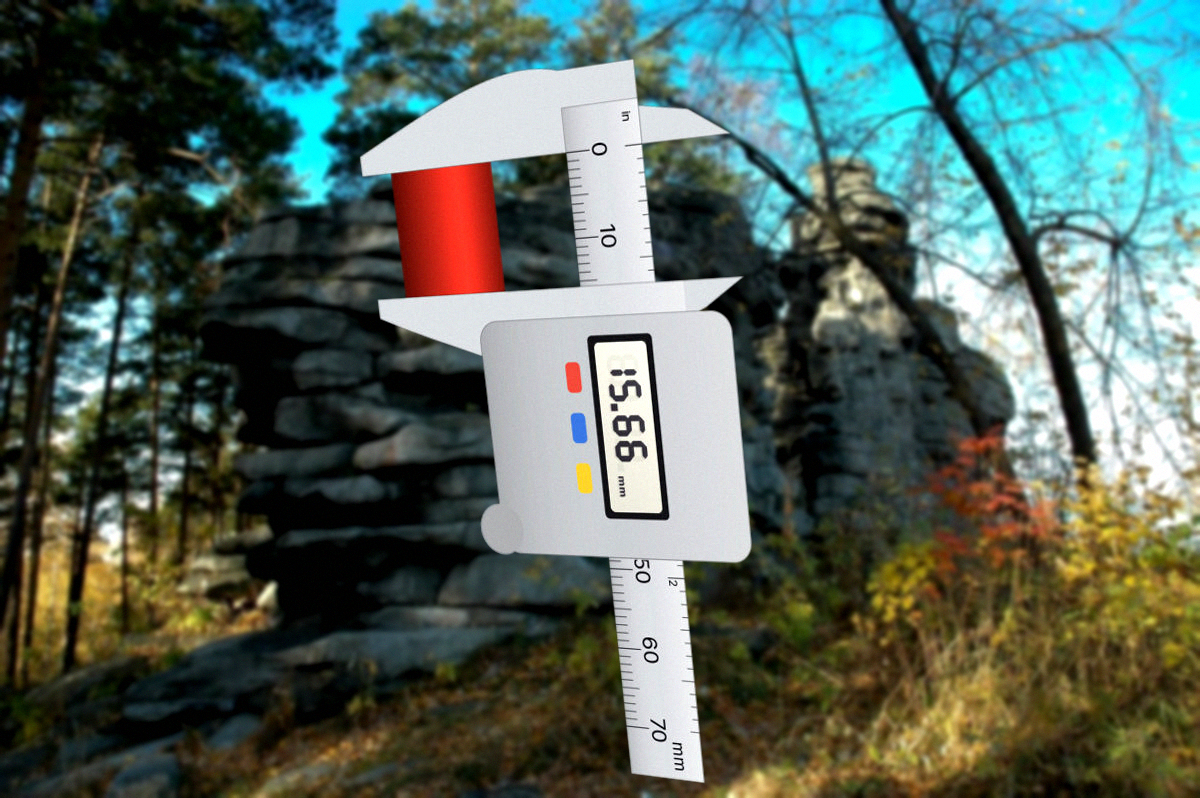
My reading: mm 15.66
